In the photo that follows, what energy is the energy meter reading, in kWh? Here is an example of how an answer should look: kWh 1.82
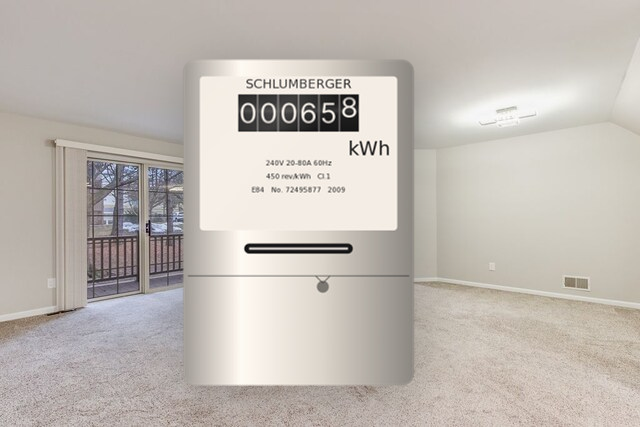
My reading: kWh 658
